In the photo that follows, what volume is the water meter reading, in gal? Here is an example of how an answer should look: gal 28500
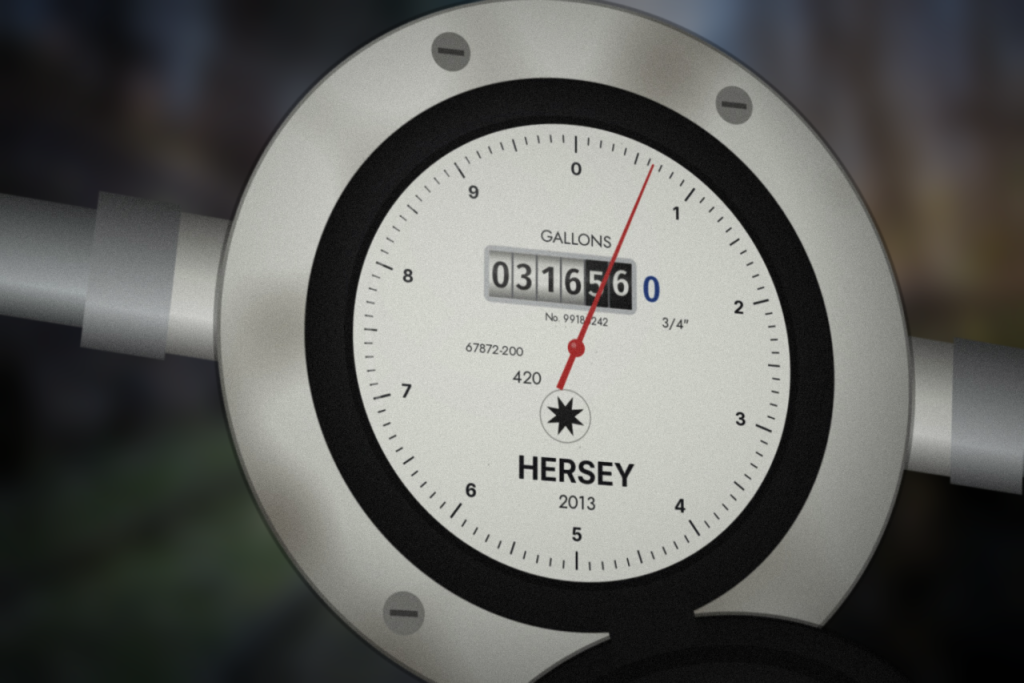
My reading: gal 316560.6
